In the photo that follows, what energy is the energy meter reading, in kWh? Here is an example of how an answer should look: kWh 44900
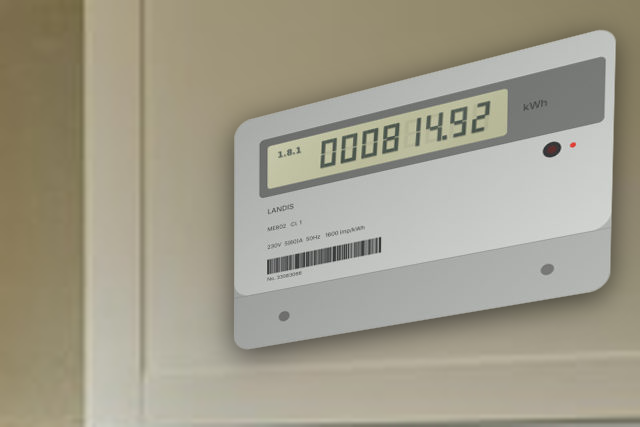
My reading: kWh 814.92
